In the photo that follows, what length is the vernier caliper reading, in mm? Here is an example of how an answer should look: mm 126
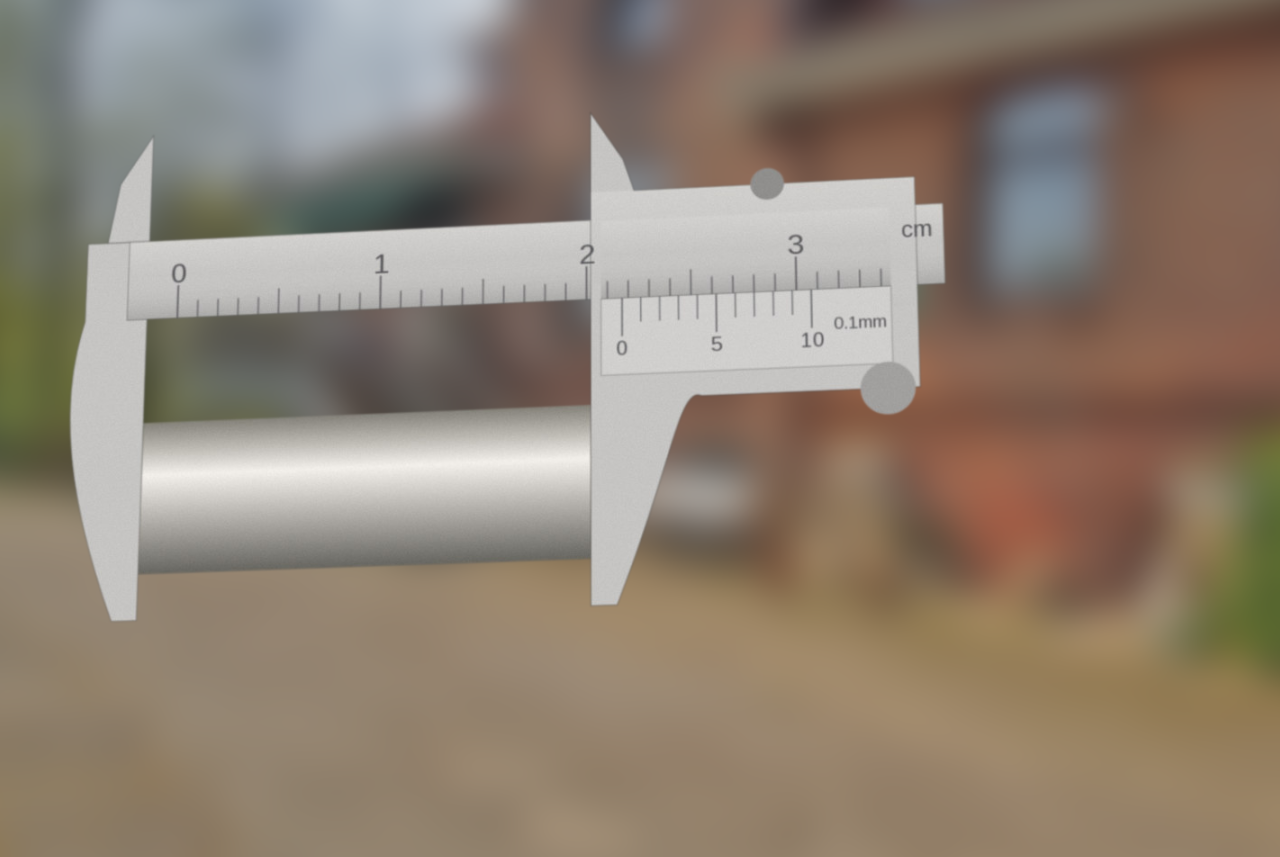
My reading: mm 21.7
